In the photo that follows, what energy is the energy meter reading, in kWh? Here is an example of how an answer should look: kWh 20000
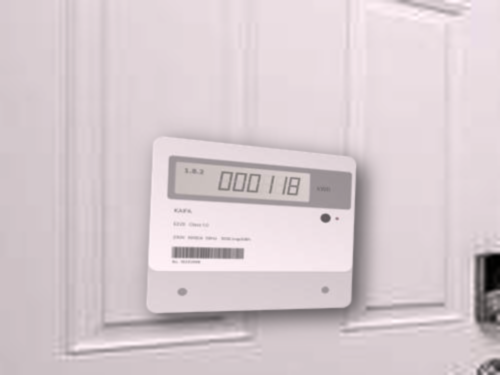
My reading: kWh 118
